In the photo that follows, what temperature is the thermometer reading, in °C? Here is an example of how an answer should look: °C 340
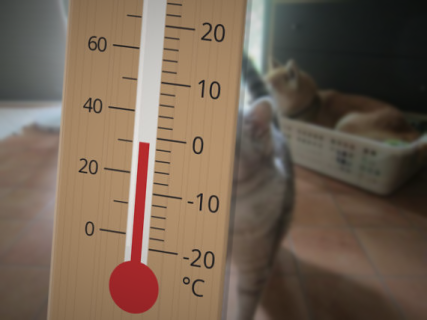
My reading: °C -1
